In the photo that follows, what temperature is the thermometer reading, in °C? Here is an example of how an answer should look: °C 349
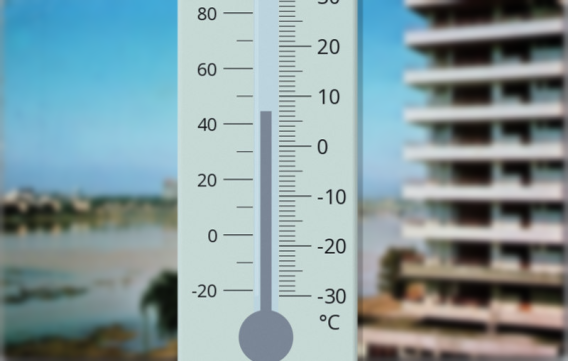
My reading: °C 7
